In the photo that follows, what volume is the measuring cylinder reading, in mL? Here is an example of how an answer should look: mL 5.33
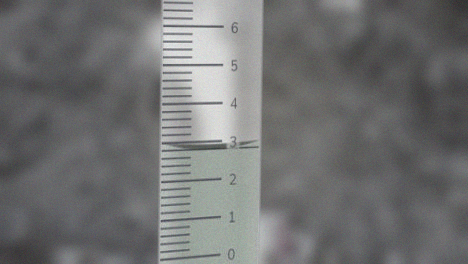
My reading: mL 2.8
